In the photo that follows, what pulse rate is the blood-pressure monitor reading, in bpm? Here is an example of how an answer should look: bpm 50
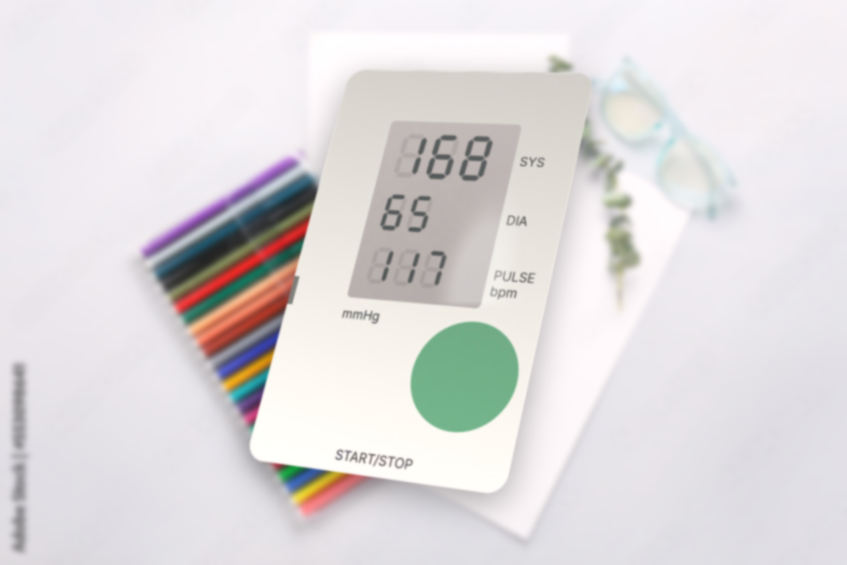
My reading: bpm 117
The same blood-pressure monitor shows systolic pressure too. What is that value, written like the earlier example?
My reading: mmHg 168
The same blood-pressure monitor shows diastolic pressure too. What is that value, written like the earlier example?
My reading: mmHg 65
